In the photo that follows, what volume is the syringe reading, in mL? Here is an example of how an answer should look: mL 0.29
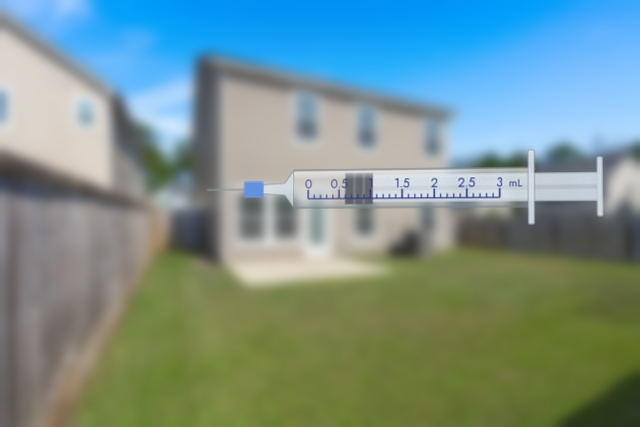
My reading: mL 0.6
